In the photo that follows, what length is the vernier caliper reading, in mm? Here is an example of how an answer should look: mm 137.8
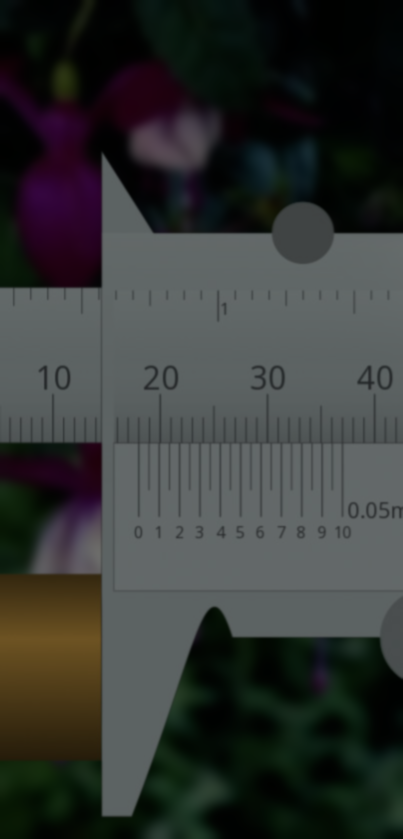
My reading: mm 18.0
